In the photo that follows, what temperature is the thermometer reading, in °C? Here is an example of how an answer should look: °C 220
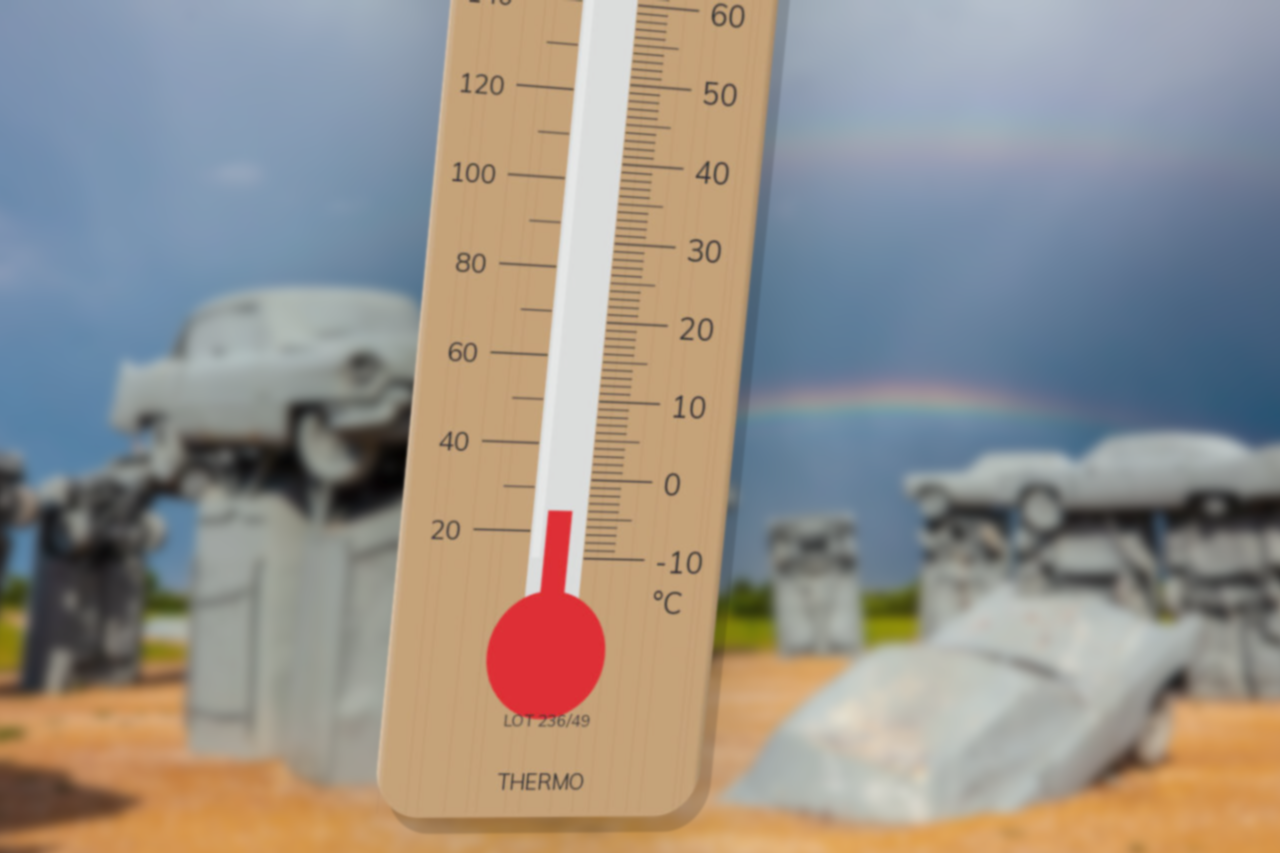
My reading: °C -4
